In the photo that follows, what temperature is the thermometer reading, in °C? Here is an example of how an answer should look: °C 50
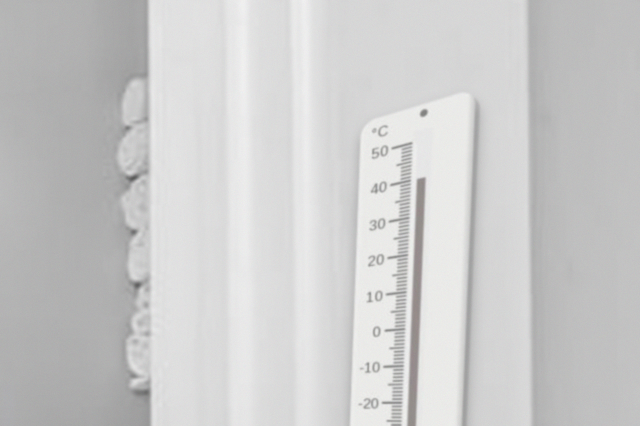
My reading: °C 40
